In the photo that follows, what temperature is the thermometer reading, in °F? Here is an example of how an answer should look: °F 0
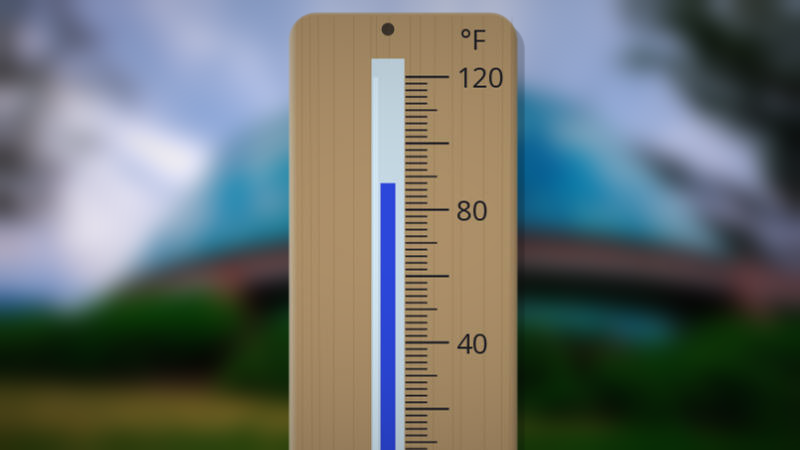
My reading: °F 88
